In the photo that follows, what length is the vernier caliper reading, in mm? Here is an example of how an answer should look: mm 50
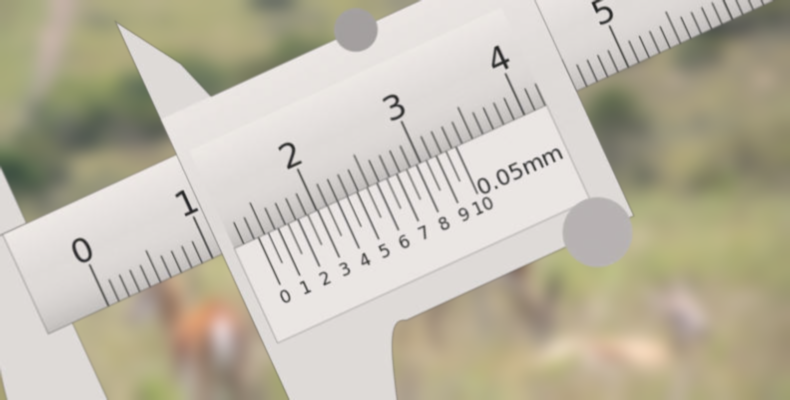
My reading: mm 14.4
